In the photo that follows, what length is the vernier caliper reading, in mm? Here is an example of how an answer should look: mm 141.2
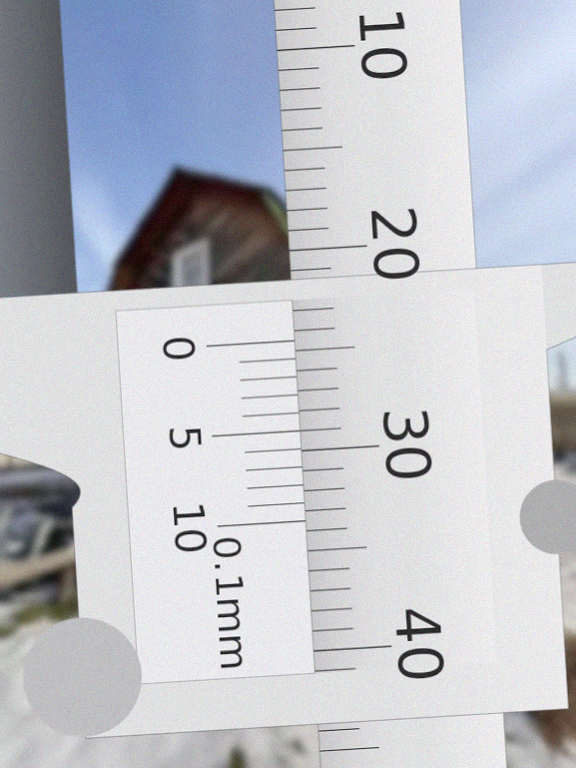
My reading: mm 24.5
